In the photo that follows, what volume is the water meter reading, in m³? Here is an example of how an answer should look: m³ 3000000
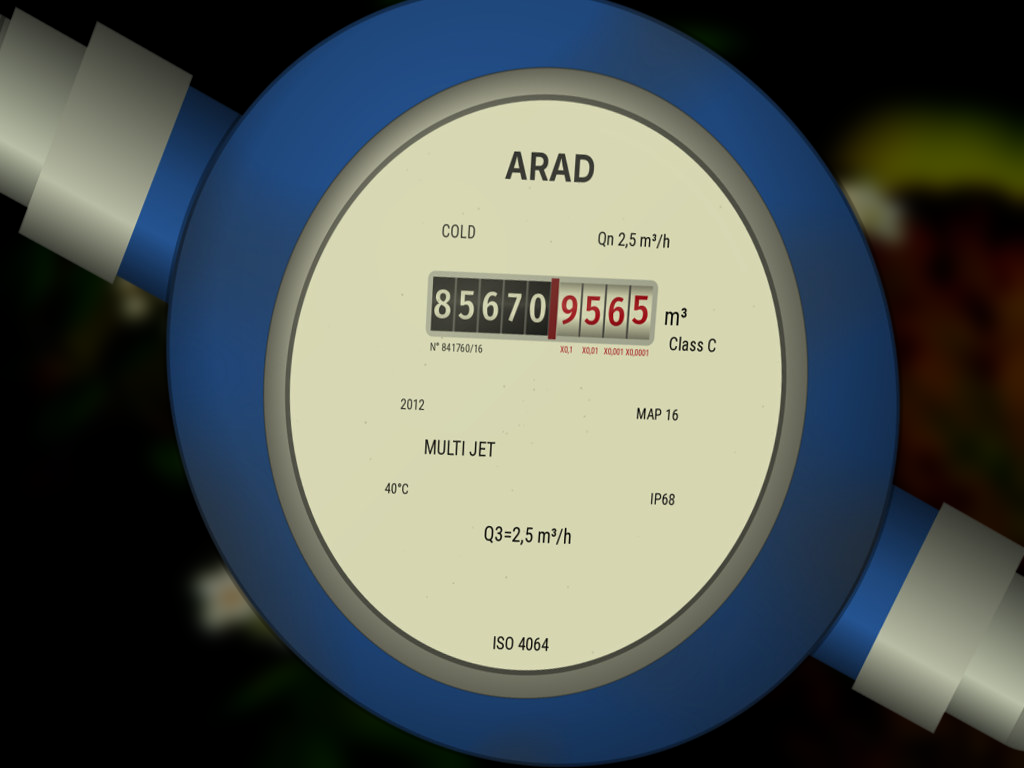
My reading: m³ 85670.9565
